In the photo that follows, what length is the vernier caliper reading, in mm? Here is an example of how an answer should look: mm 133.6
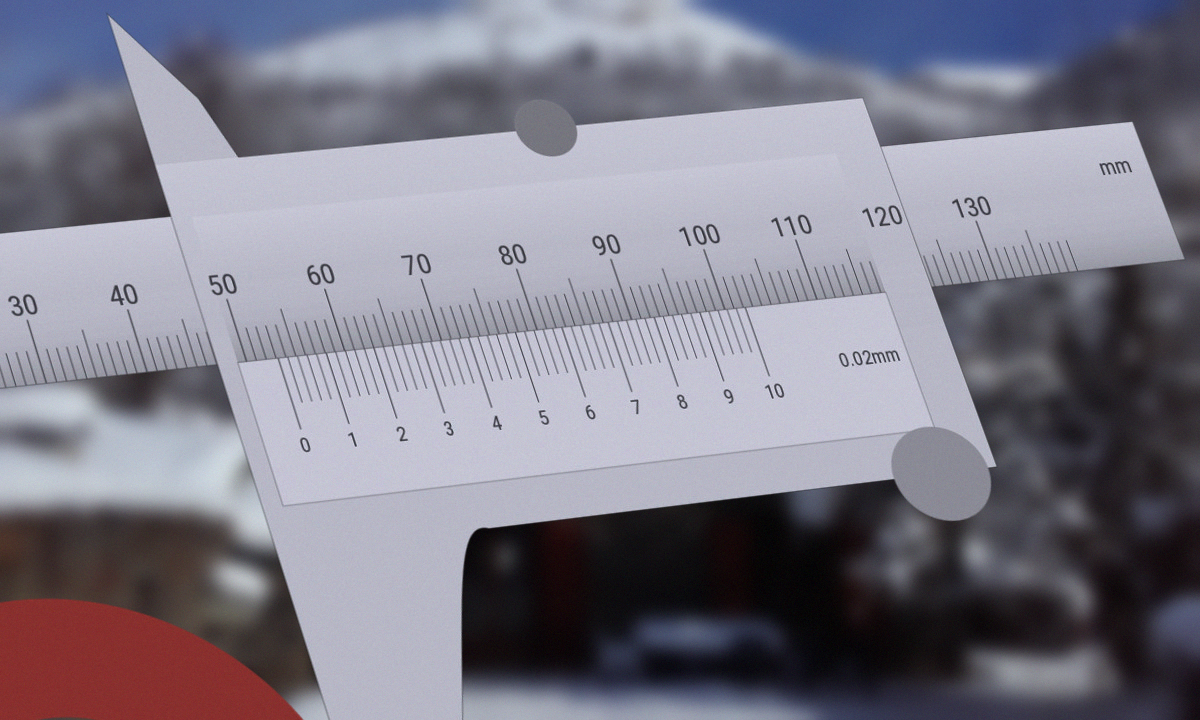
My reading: mm 53.2
